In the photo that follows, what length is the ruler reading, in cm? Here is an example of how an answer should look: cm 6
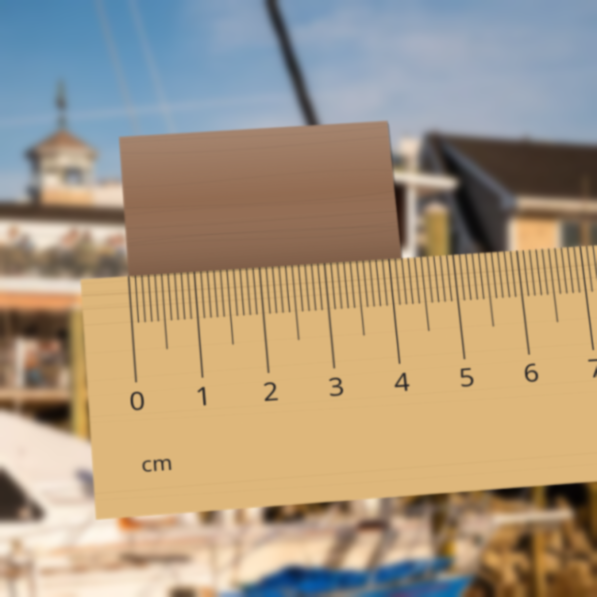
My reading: cm 4.2
